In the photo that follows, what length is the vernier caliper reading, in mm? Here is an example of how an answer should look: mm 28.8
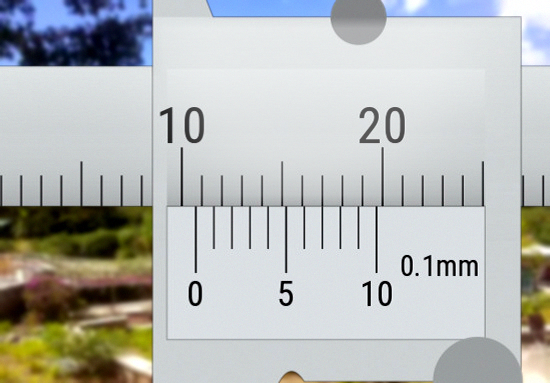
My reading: mm 10.7
